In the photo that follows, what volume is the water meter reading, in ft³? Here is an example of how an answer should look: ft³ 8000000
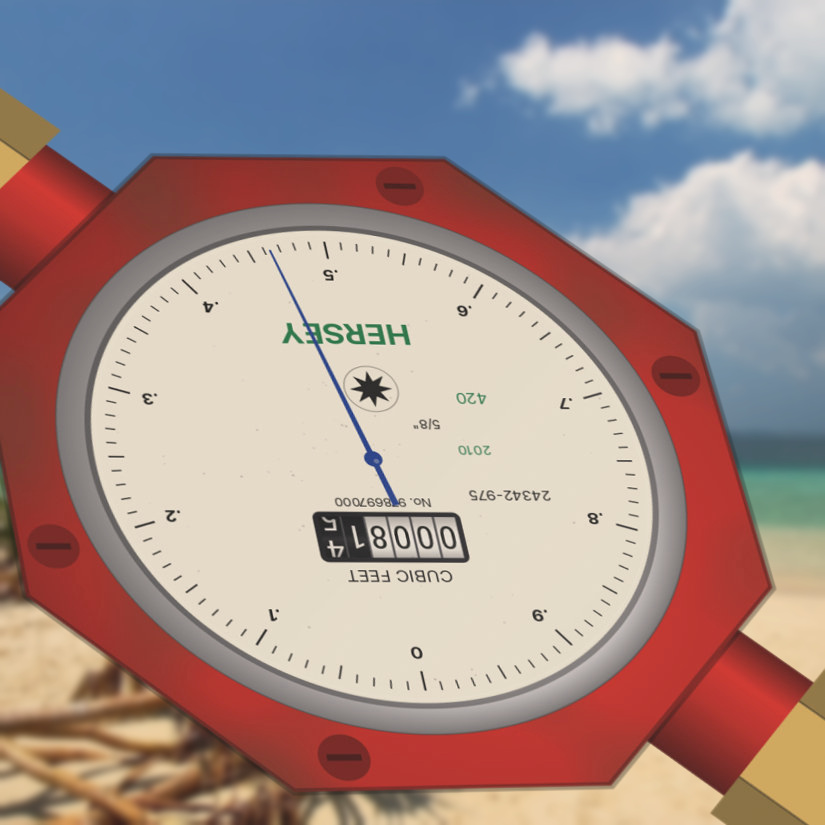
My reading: ft³ 814.46
